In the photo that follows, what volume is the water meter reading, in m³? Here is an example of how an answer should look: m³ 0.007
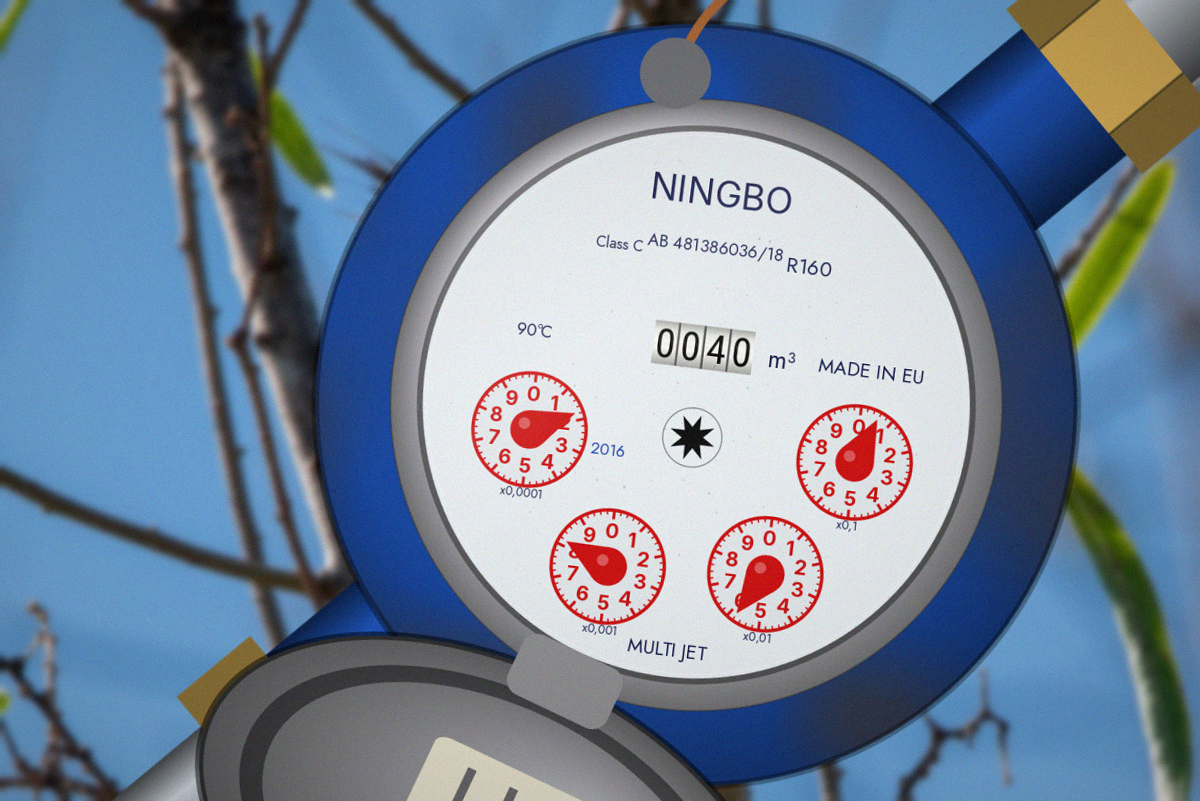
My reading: m³ 40.0581
